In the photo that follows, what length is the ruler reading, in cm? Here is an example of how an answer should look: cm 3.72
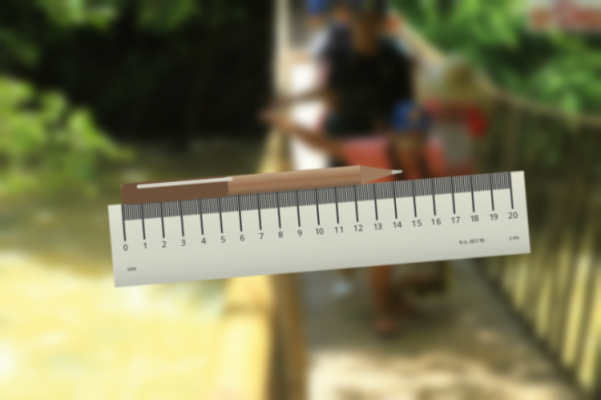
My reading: cm 14.5
